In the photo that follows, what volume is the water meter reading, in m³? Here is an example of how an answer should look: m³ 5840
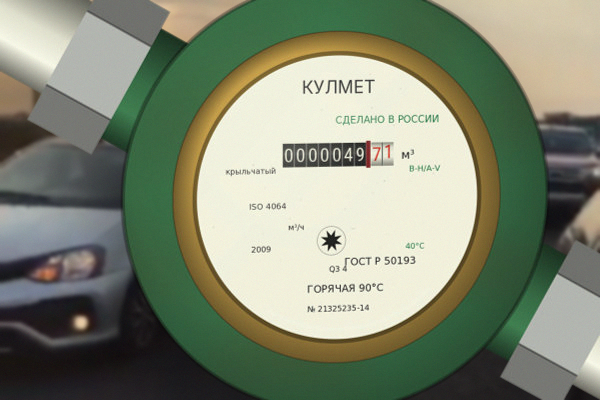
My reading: m³ 49.71
